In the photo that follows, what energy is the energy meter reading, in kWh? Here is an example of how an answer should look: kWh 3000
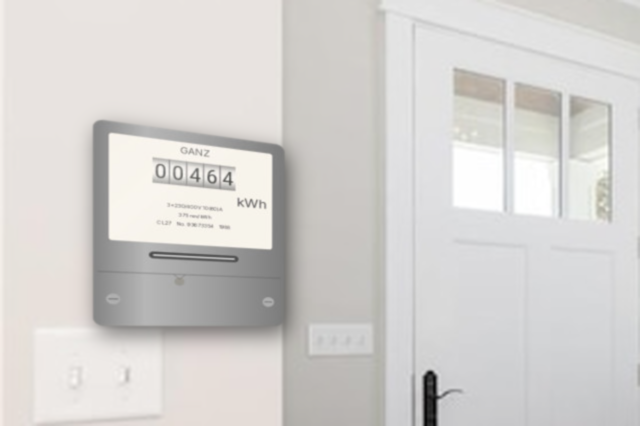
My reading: kWh 464
